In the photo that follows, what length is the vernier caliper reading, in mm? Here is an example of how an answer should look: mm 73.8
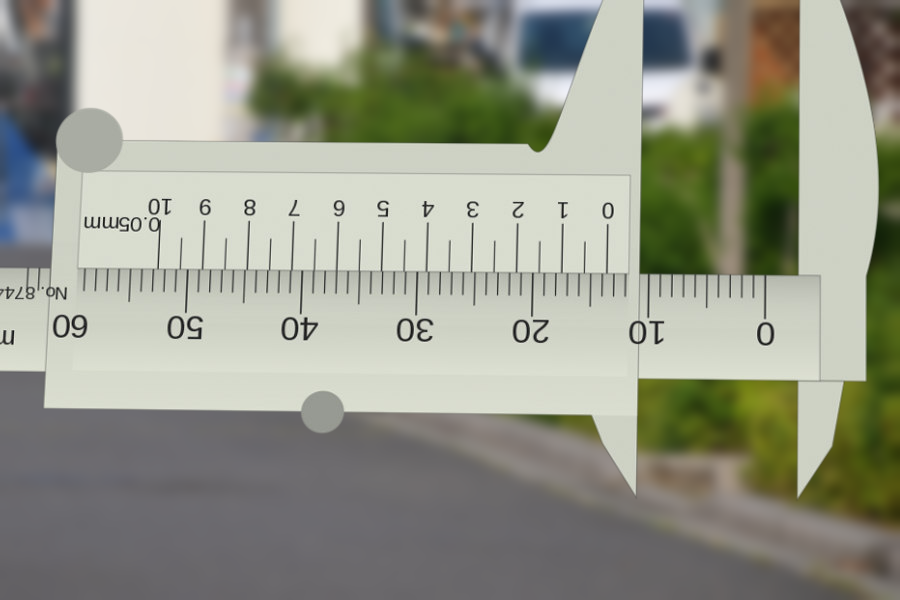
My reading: mm 13.6
